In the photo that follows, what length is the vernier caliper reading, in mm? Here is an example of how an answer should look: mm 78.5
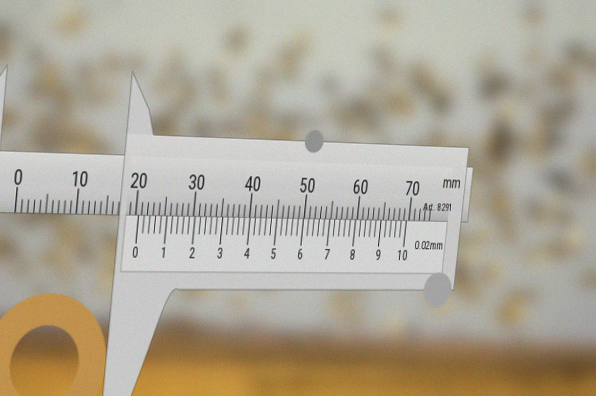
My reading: mm 20.5
